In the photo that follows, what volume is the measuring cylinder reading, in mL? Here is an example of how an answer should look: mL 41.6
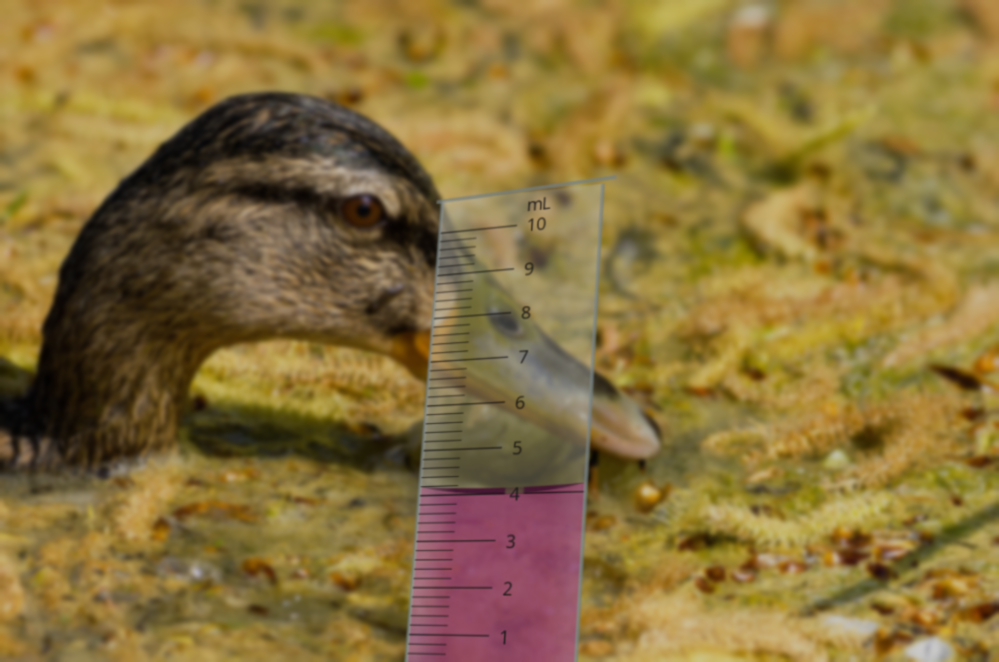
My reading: mL 4
